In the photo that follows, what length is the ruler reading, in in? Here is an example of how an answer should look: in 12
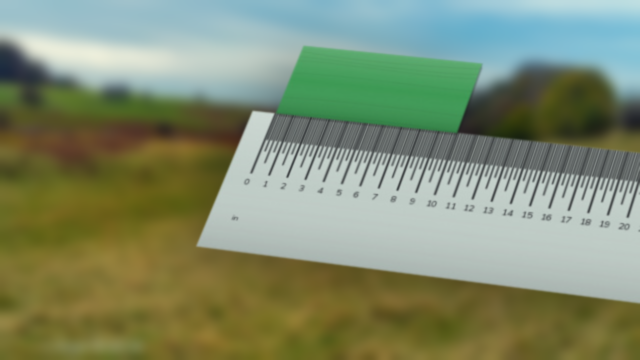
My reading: in 10
